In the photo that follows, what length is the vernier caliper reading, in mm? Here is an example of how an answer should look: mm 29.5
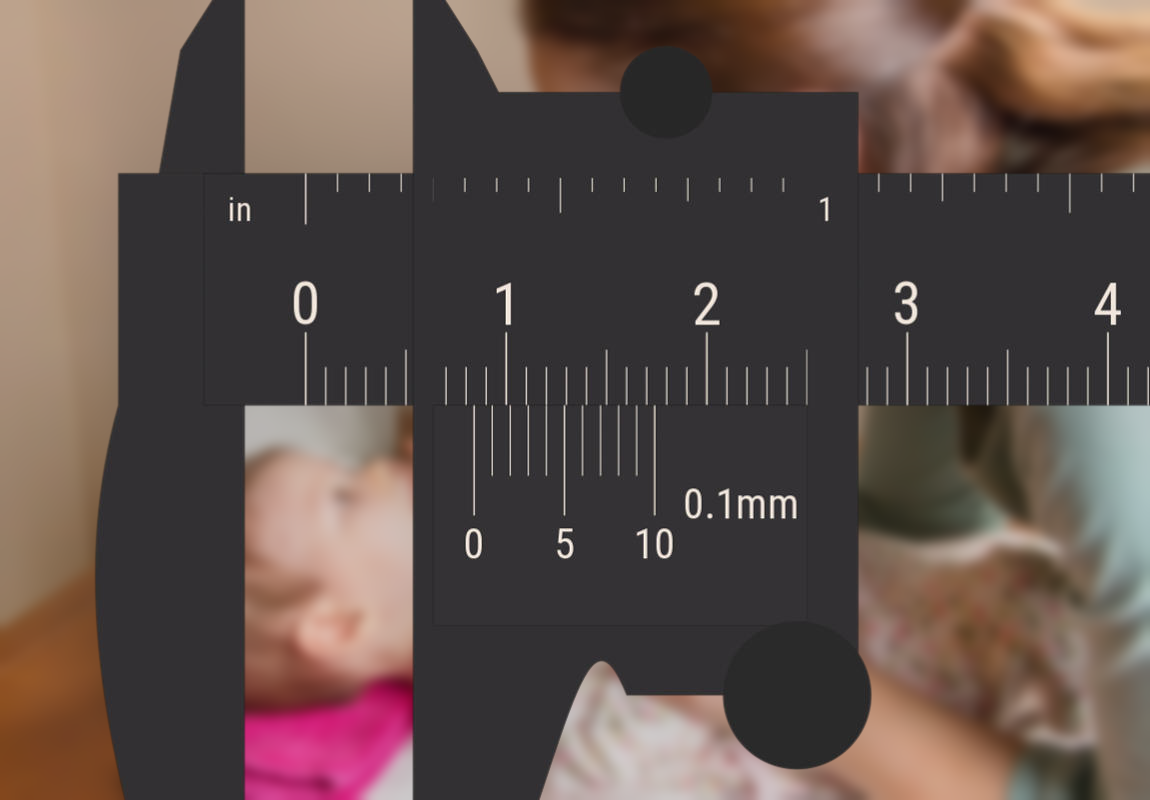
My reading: mm 8.4
